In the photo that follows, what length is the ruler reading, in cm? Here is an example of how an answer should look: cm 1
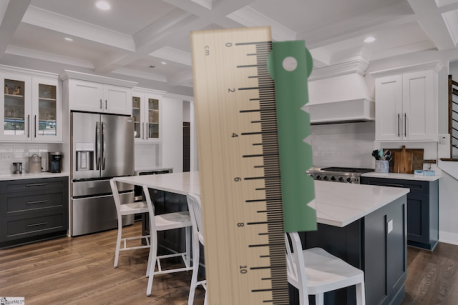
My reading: cm 8.5
